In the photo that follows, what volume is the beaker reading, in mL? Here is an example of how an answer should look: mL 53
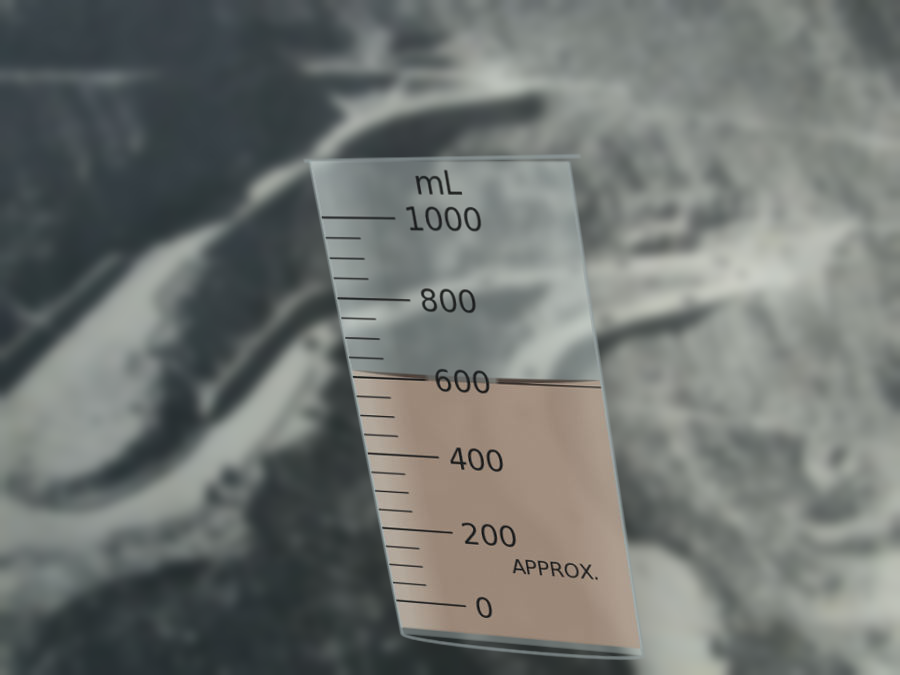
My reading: mL 600
